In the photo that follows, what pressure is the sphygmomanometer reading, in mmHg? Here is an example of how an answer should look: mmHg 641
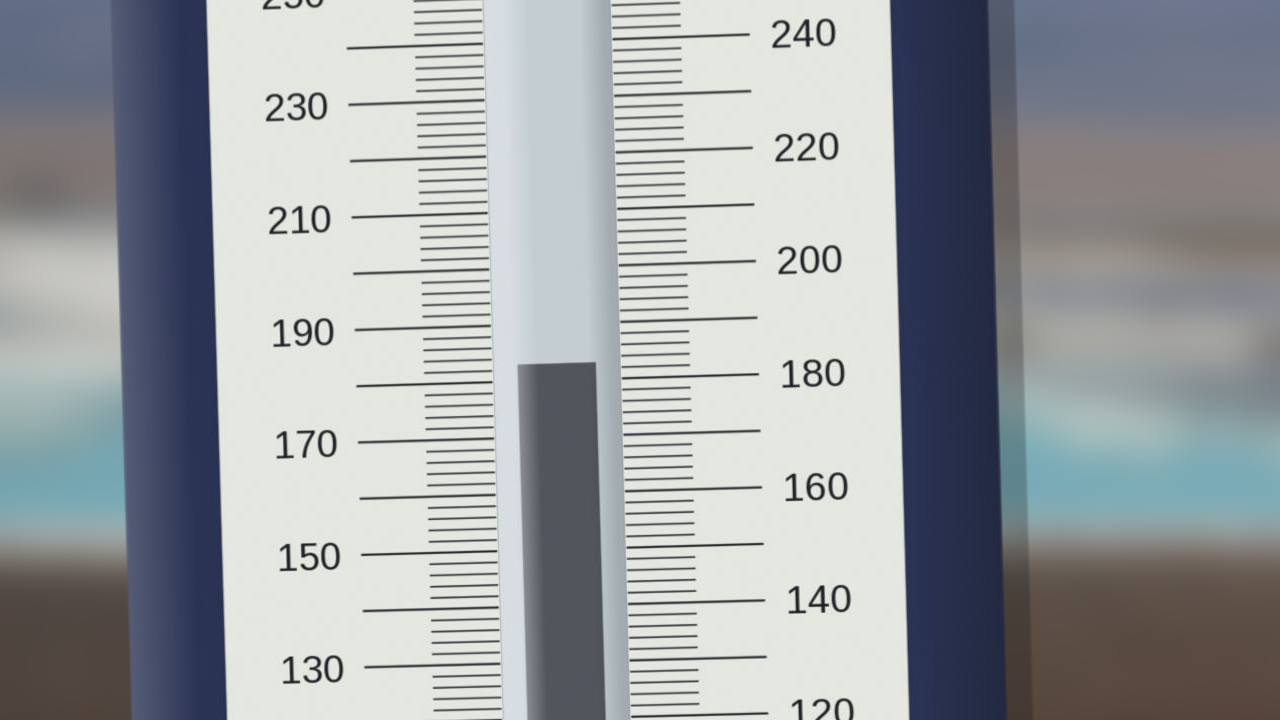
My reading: mmHg 183
